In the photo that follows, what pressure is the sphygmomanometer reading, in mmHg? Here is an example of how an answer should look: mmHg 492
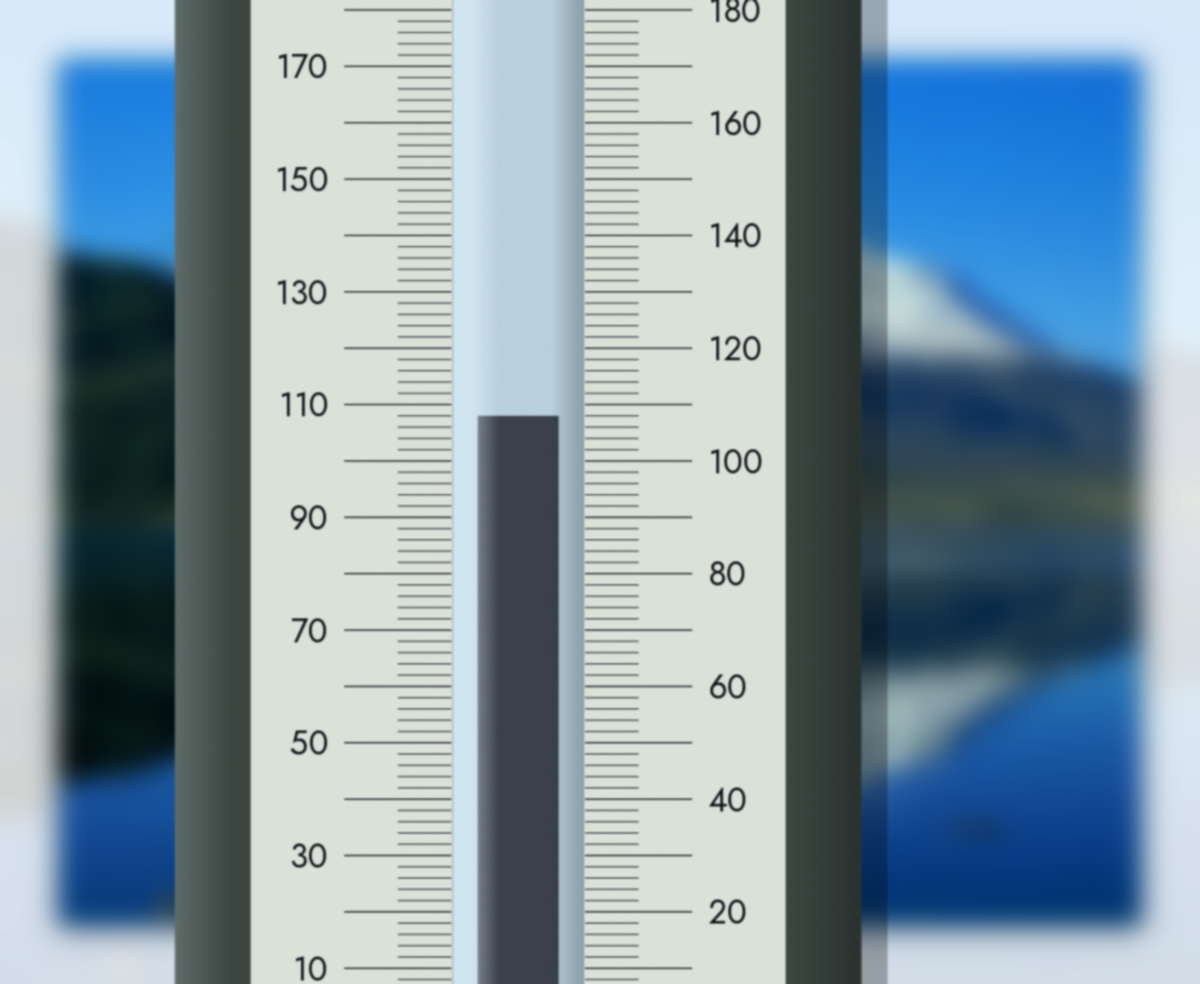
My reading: mmHg 108
